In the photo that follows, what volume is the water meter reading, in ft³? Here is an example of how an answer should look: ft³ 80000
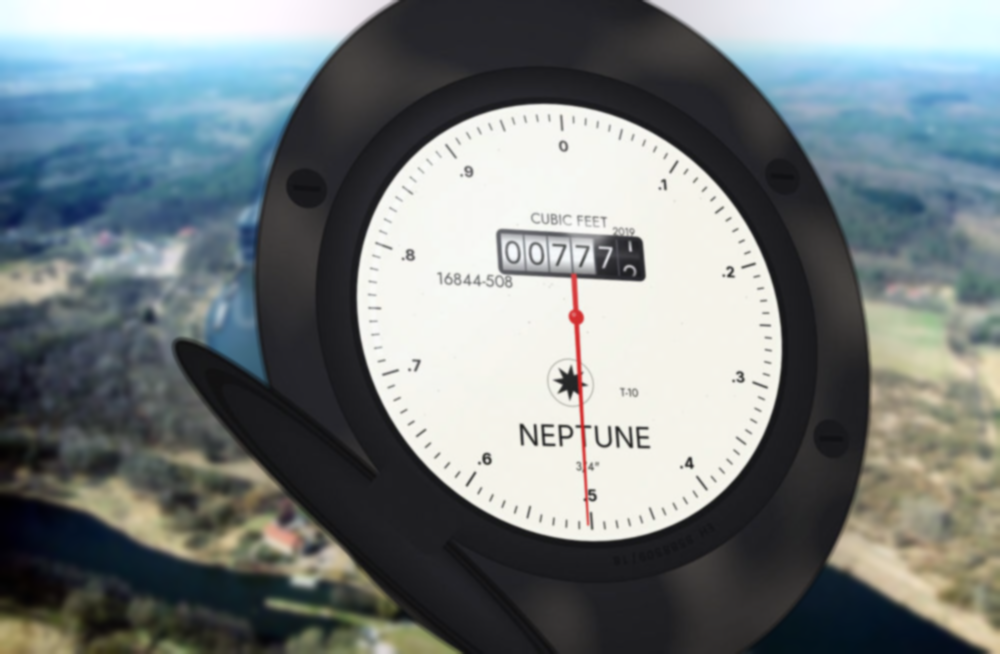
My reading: ft³ 7771.50
